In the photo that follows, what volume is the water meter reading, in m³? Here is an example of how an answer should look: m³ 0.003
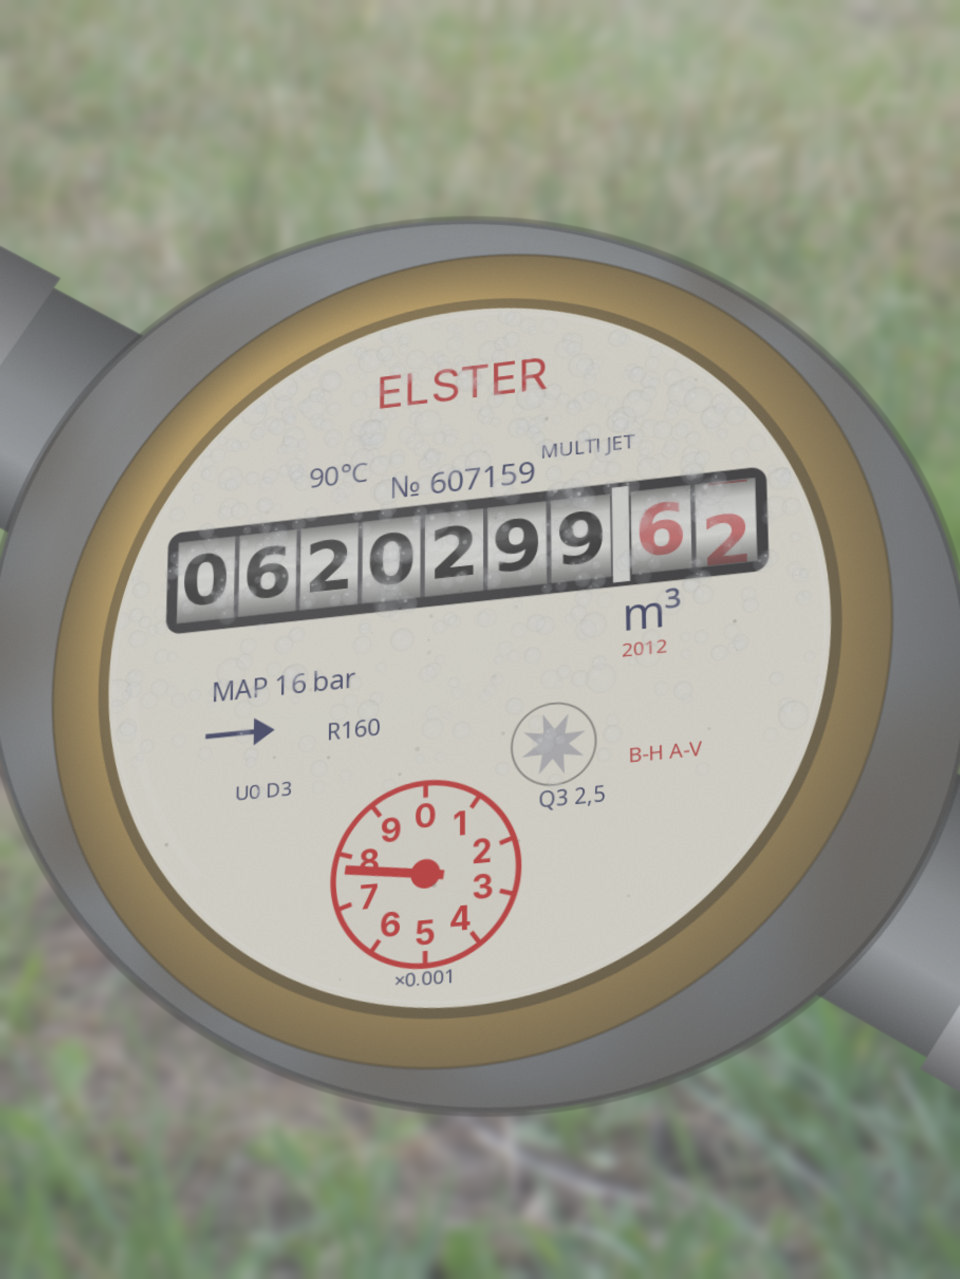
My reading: m³ 620299.617
